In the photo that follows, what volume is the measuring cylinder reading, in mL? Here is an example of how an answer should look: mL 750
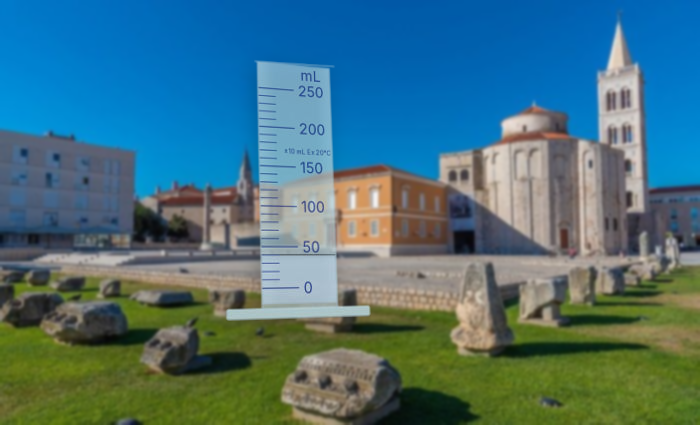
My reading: mL 40
